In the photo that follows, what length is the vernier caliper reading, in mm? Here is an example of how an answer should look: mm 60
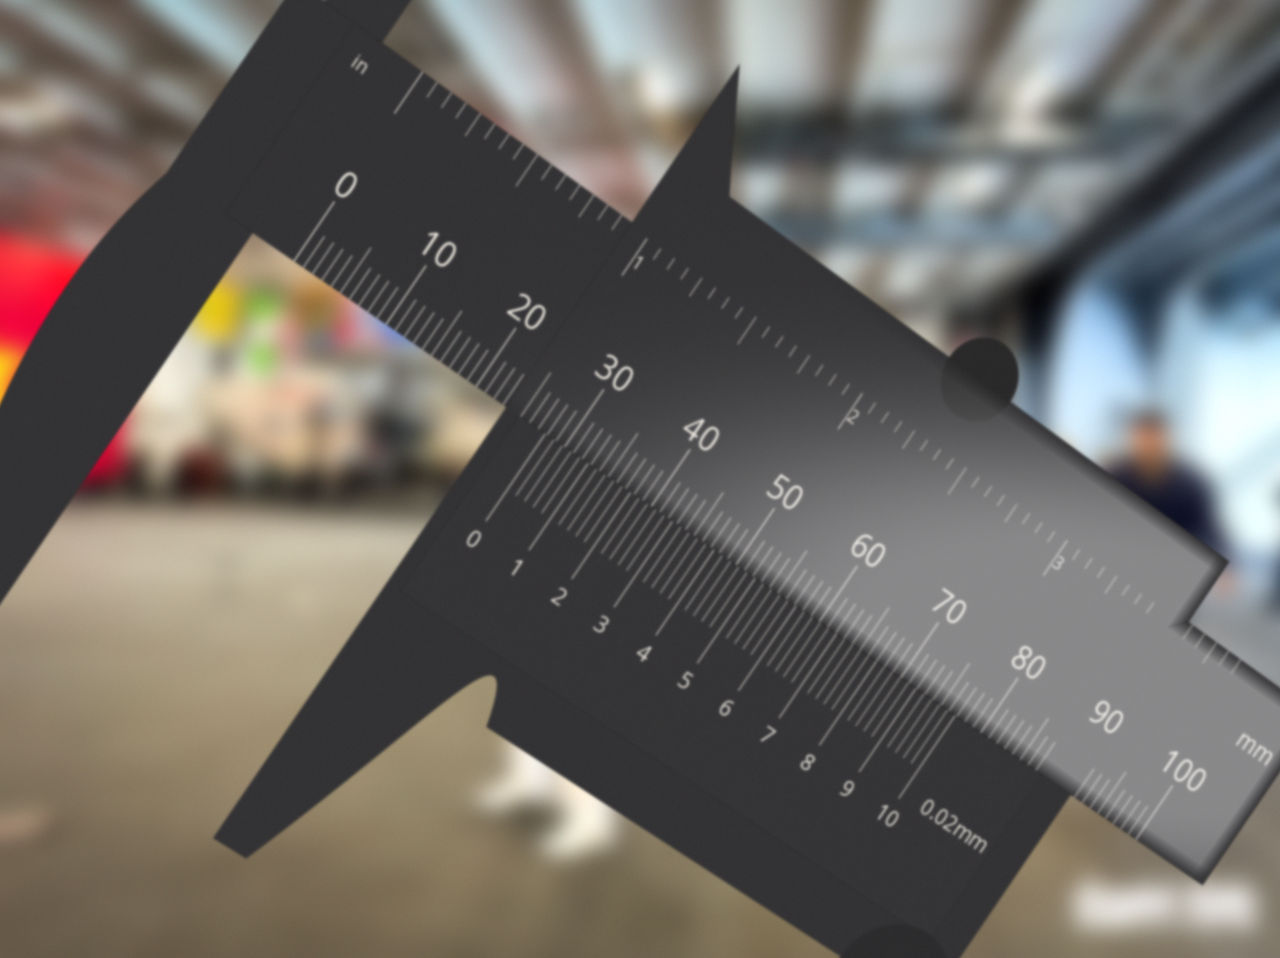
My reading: mm 27.8
